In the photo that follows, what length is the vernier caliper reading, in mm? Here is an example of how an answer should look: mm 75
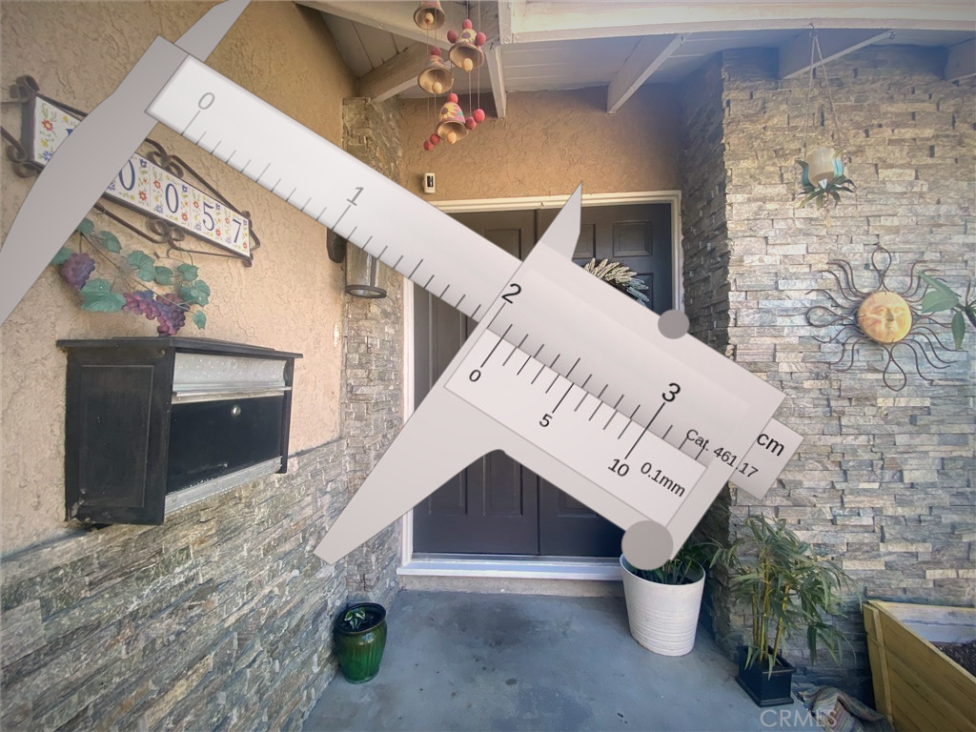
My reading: mm 21.0
